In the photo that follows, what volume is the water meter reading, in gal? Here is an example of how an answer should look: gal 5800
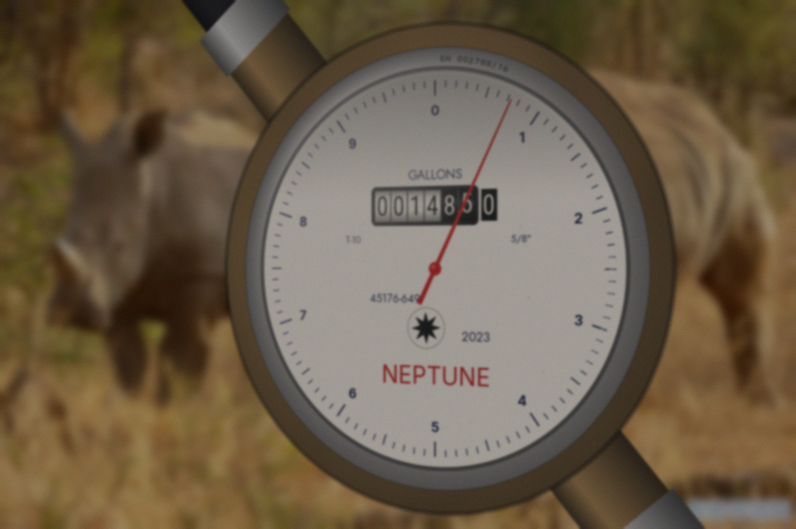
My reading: gal 14850.7
